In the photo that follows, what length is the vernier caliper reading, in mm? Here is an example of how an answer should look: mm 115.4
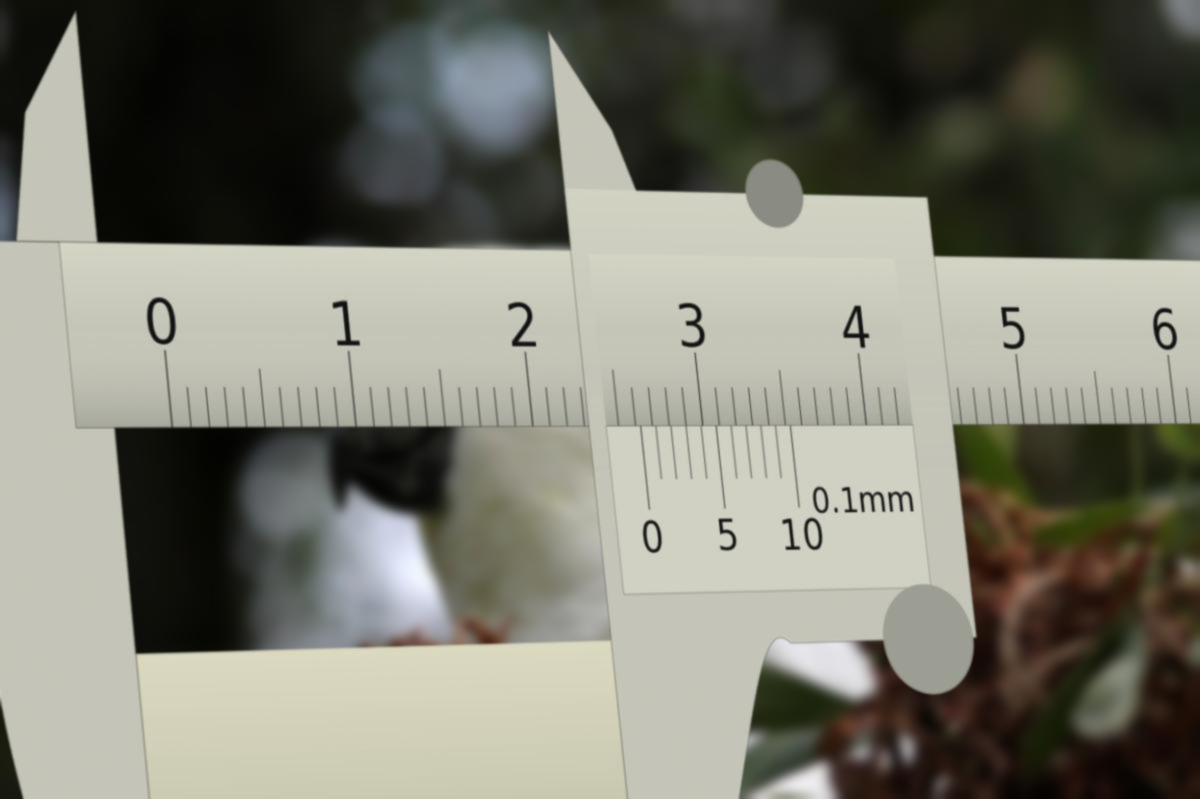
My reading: mm 26.3
